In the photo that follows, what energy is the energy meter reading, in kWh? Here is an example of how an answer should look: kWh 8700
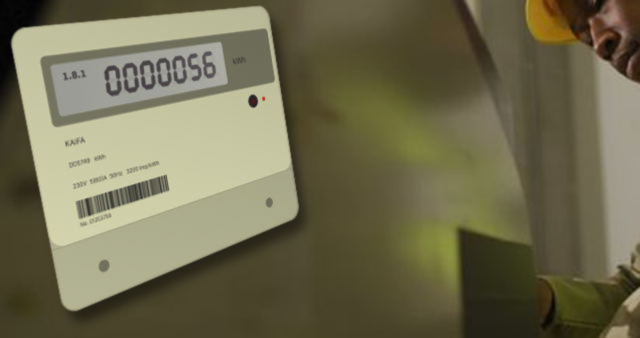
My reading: kWh 56
